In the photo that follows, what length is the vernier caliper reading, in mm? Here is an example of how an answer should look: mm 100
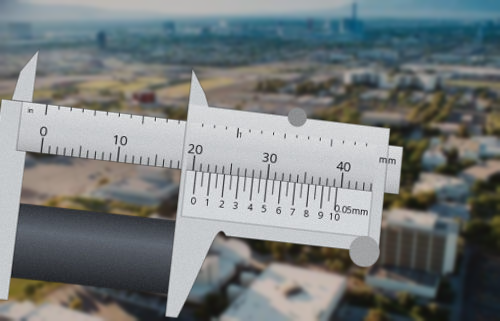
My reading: mm 20.4
